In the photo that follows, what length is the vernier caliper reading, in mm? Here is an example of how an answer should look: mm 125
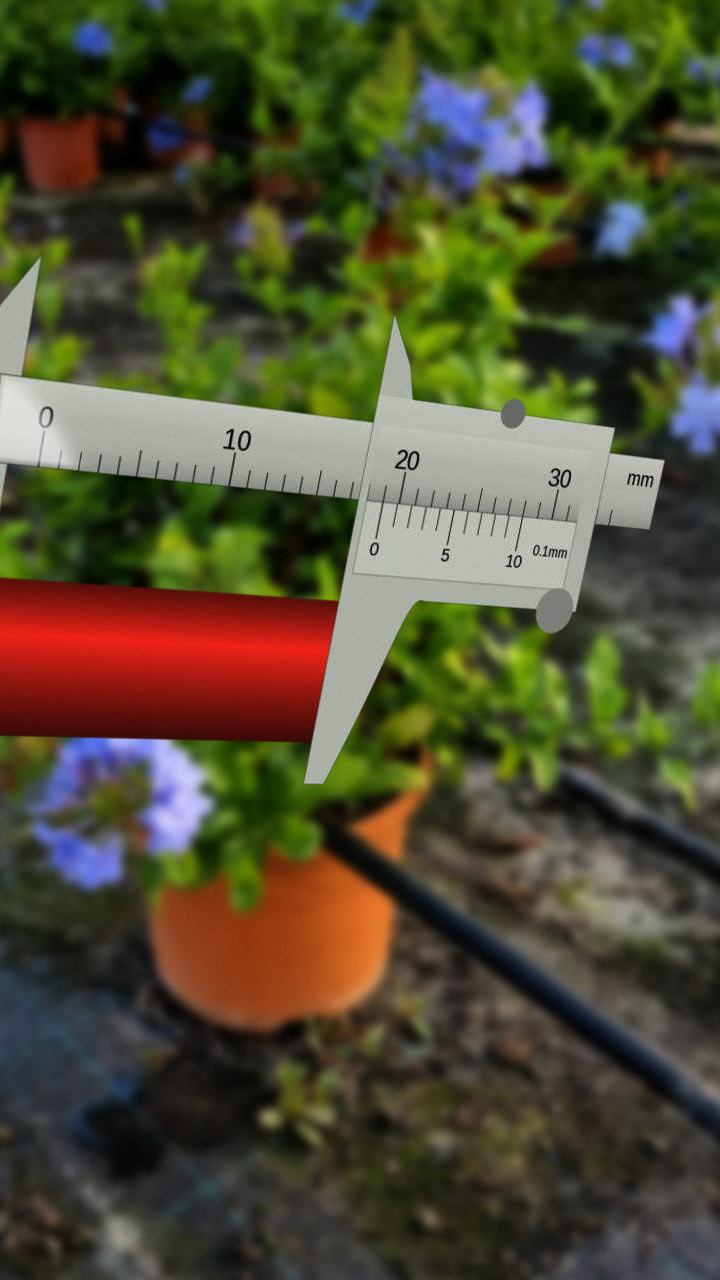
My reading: mm 19.0
